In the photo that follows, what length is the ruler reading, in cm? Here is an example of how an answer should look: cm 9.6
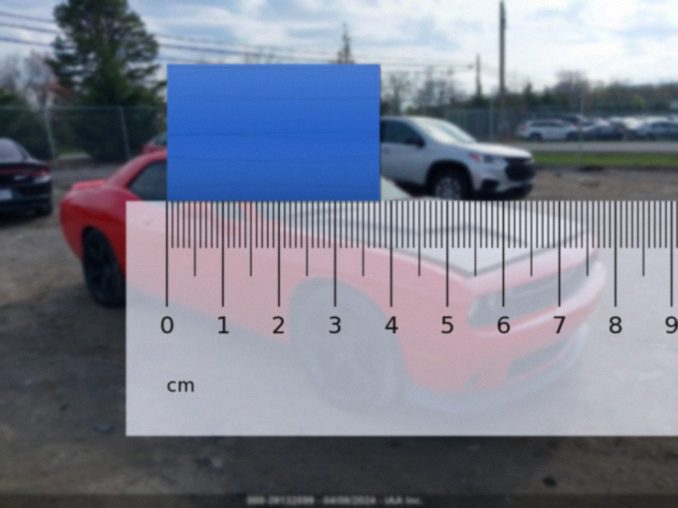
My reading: cm 3.8
